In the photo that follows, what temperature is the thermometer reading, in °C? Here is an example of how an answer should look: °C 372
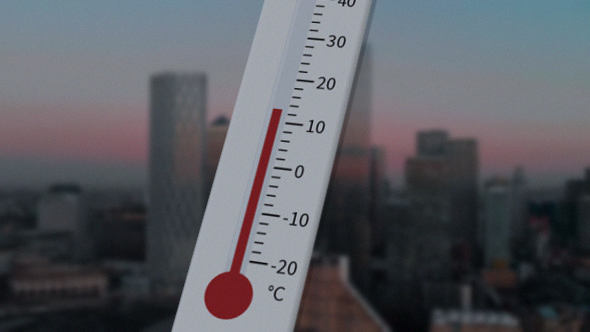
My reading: °C 13
